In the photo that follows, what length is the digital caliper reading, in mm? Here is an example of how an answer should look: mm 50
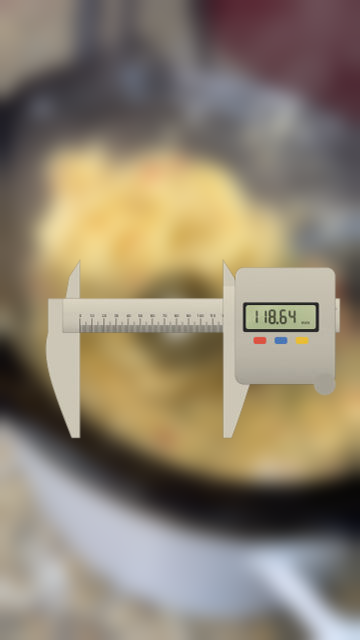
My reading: mm 118.64
